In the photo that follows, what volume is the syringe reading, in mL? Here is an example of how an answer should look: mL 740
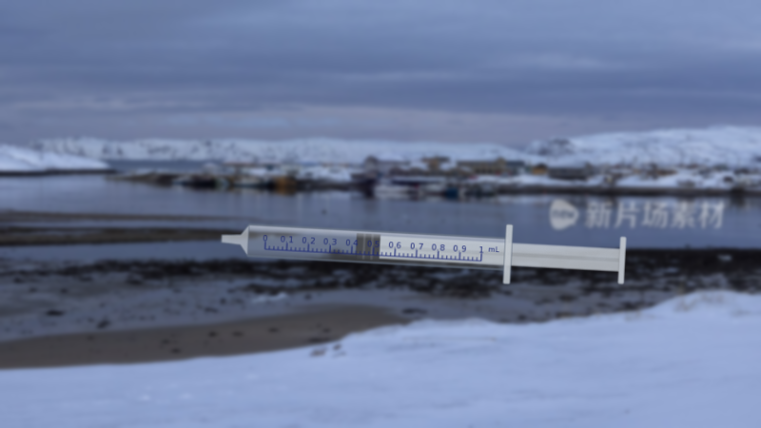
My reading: mL 0.42
